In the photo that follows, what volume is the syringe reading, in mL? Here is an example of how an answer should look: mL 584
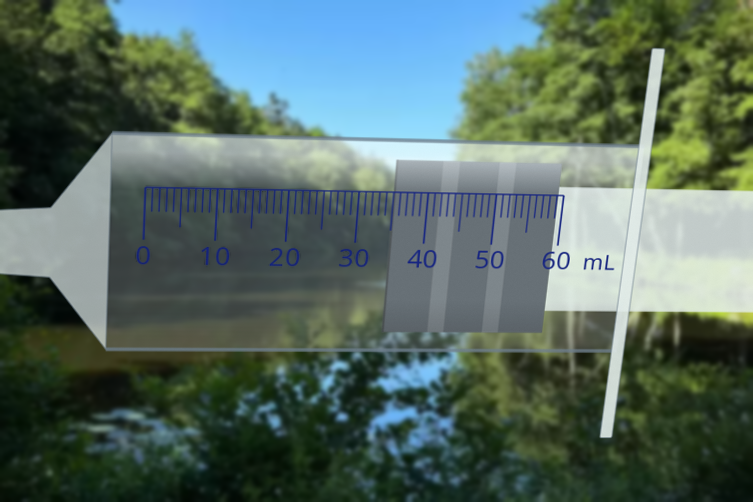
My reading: mL 35
